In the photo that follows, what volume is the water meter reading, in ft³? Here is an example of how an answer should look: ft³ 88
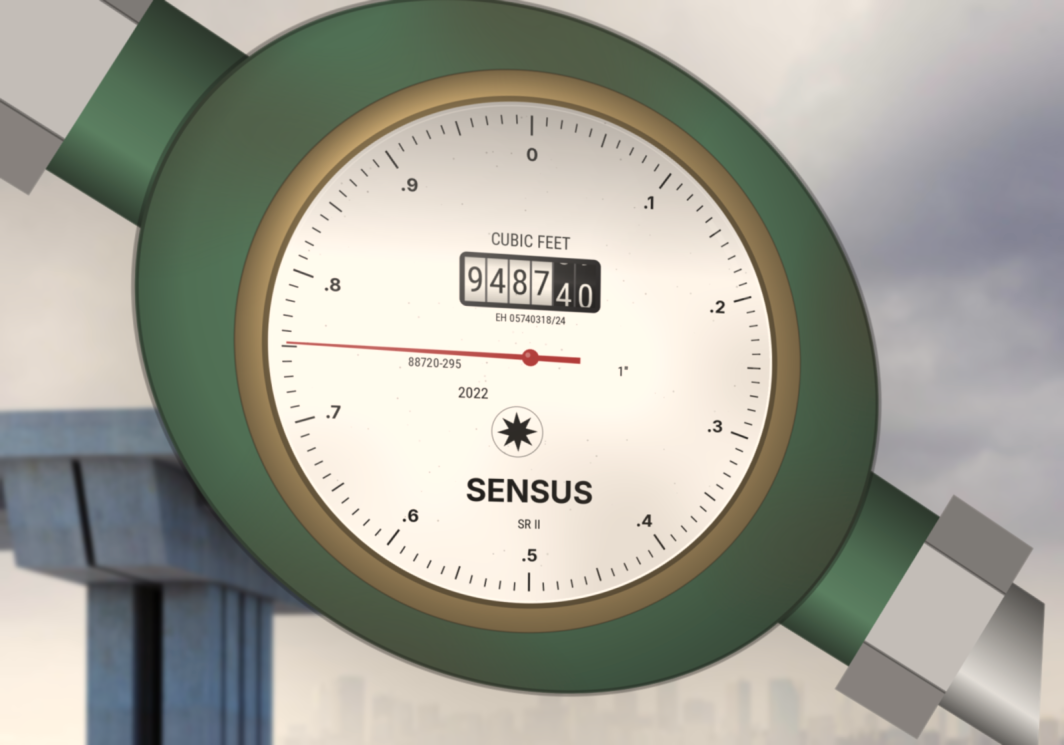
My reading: ft³ 948739.75
